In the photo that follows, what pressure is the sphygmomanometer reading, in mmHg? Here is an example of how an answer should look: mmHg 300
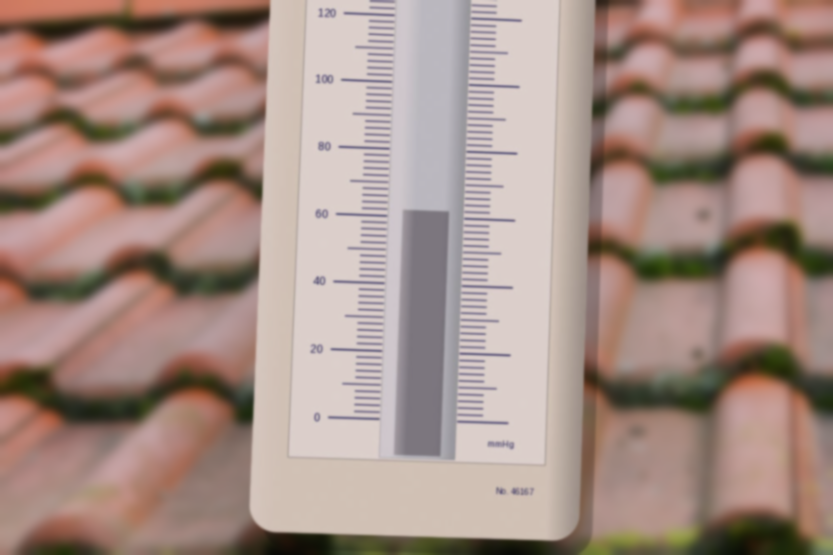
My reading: mmHg 62
